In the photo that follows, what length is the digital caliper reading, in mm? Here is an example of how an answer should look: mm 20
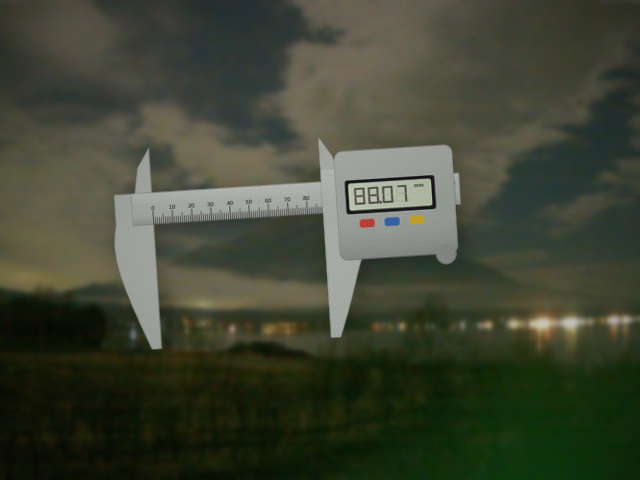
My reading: mm 88.07
